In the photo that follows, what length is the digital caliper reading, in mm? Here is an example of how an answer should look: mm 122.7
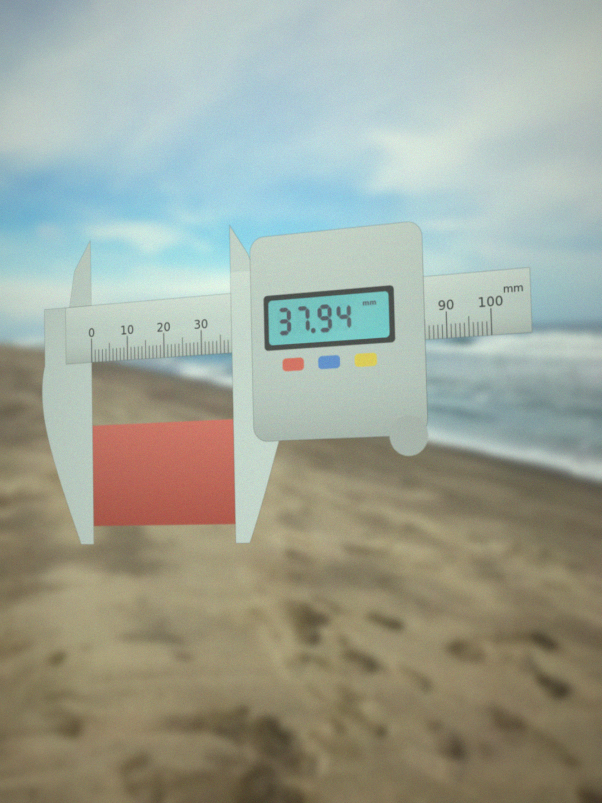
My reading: mm 37.94
